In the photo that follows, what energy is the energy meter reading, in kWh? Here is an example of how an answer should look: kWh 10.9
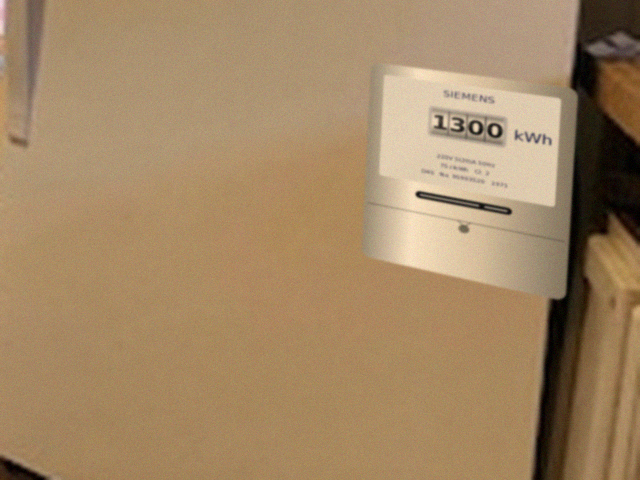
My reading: kWh 1300
